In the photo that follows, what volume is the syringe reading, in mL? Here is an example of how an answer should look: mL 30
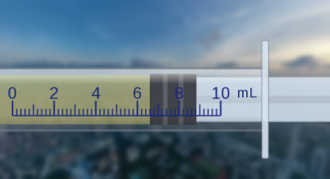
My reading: mL 6.6
